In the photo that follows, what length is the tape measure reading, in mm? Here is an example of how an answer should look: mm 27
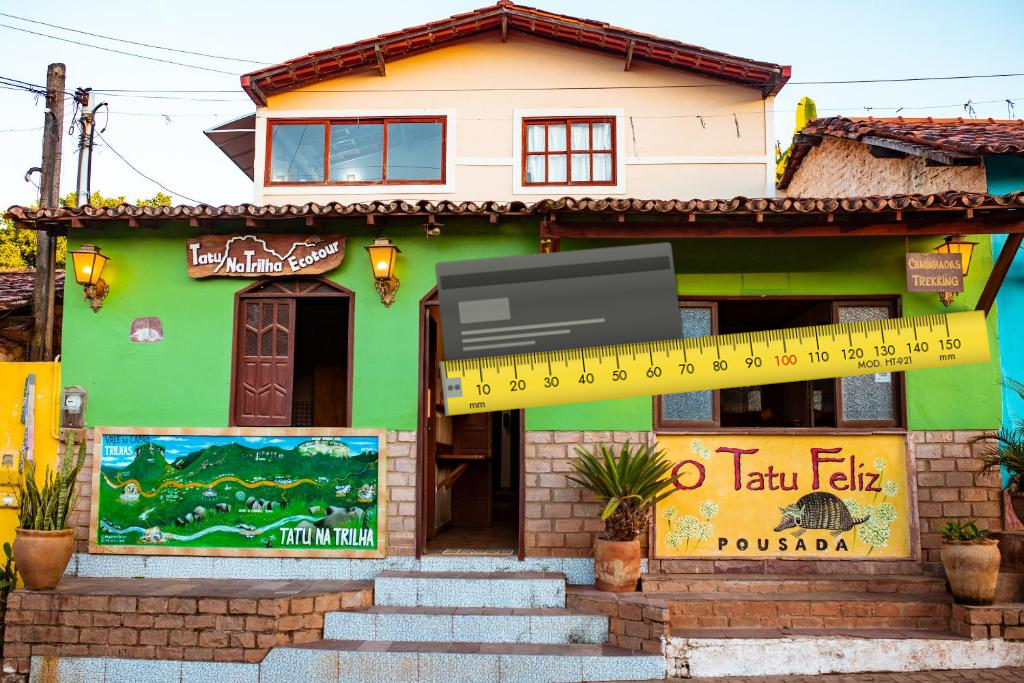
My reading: mm 70
